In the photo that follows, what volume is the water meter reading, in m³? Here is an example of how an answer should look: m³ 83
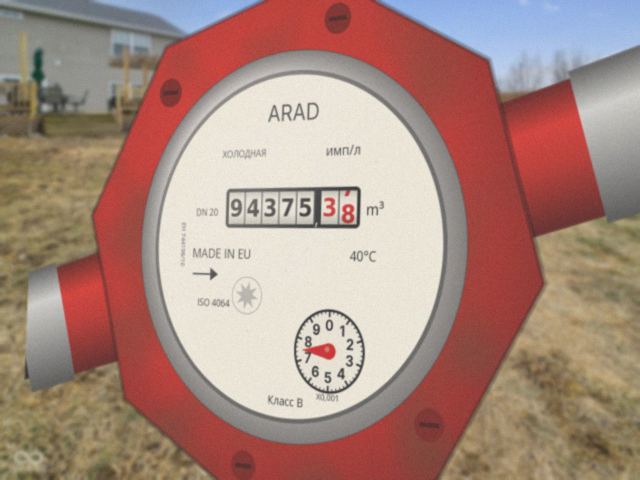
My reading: m³ 94375.377
